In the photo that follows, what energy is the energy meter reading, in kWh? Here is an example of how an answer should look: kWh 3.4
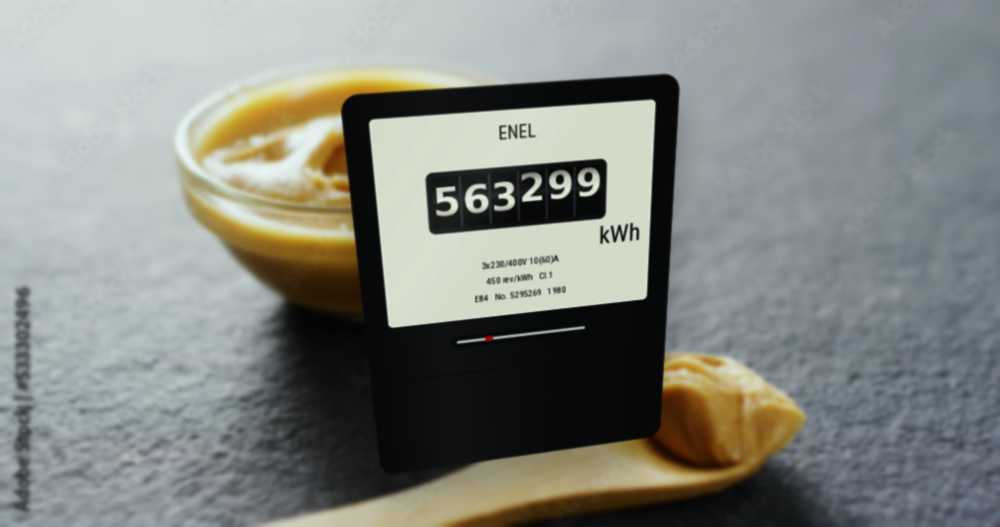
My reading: kWh 563299
